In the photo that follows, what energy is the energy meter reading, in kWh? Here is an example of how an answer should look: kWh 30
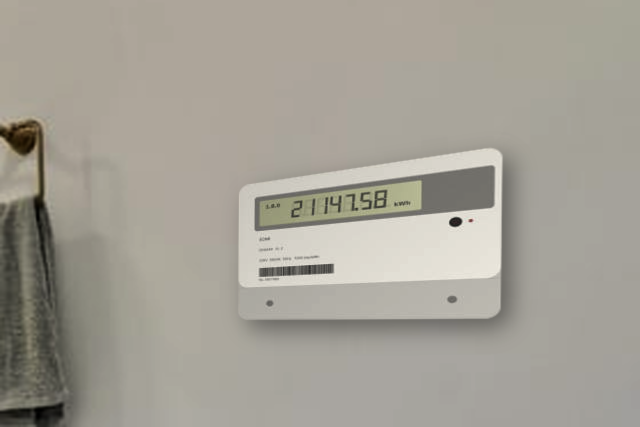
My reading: kWh 21147.58
